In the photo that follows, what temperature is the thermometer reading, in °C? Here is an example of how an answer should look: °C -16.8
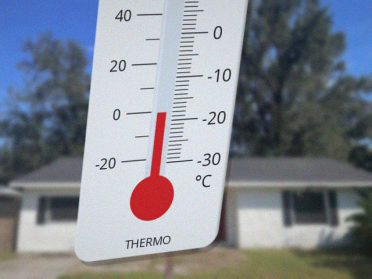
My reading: °C -18
